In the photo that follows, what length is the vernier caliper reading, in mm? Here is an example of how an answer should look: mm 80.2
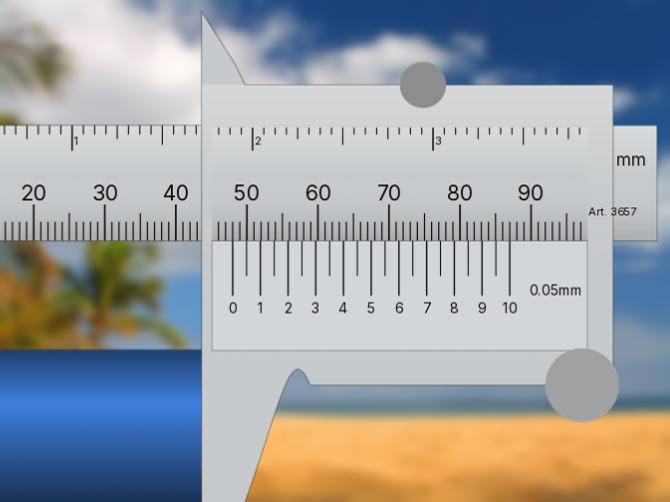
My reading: mm 48.0
